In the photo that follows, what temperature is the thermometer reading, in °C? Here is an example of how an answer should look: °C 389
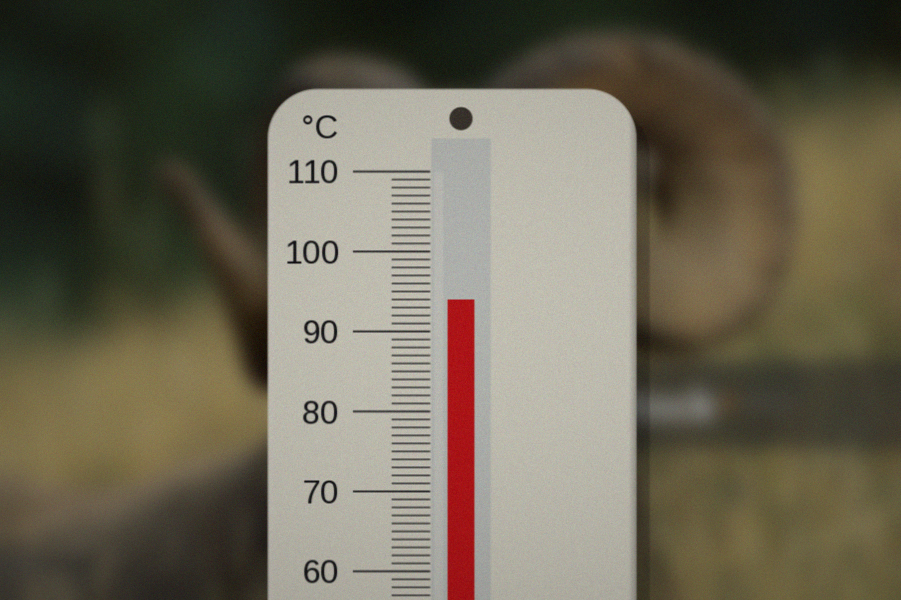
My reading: °C 94
